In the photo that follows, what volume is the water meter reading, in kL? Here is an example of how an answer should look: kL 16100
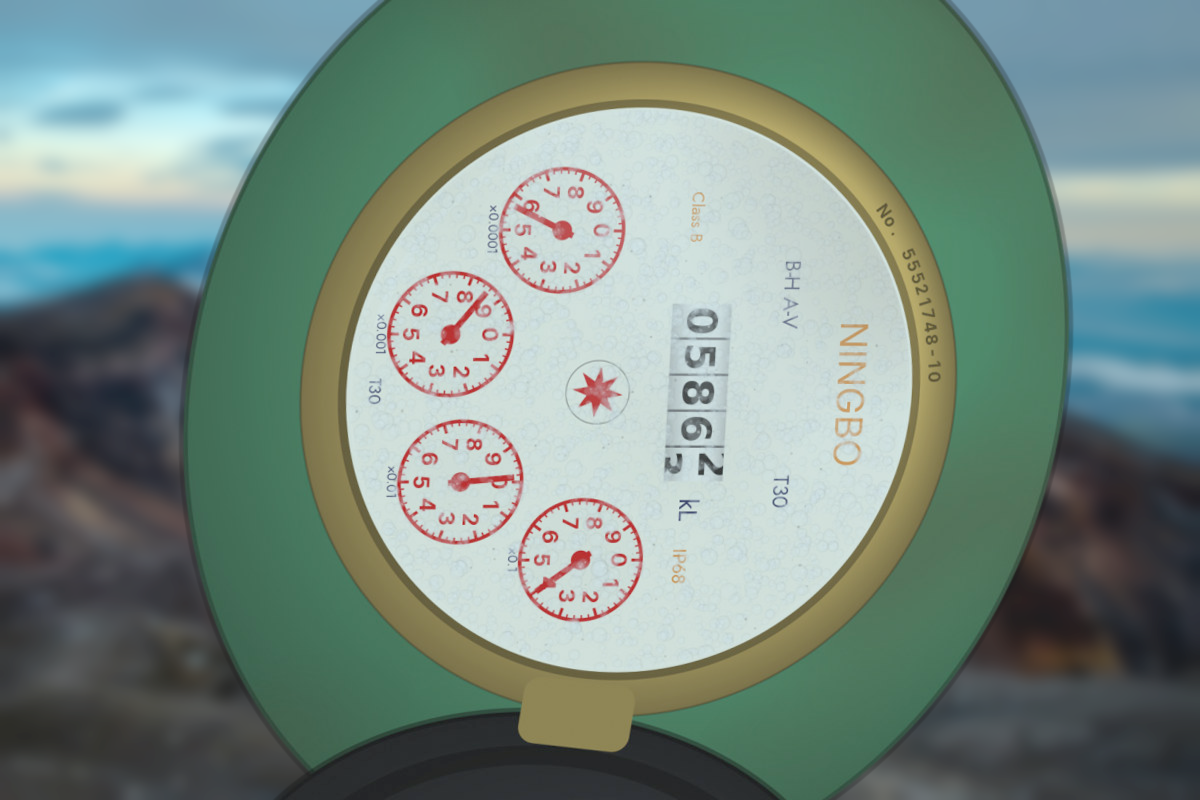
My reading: kL 5862.3985
